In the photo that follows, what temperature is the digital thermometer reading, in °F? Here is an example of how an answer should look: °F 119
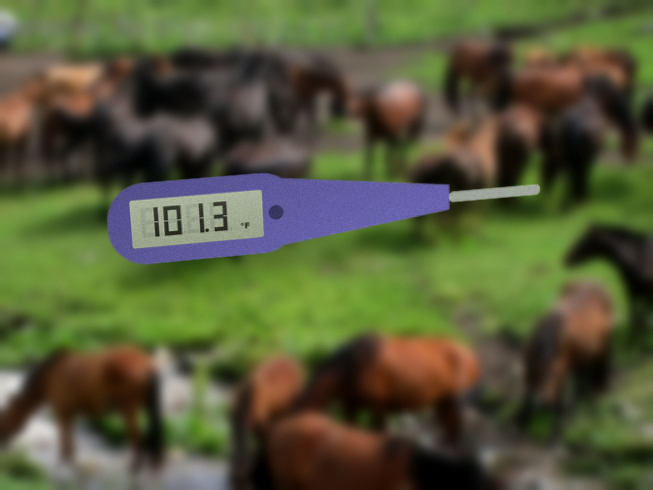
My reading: °F 101.3
